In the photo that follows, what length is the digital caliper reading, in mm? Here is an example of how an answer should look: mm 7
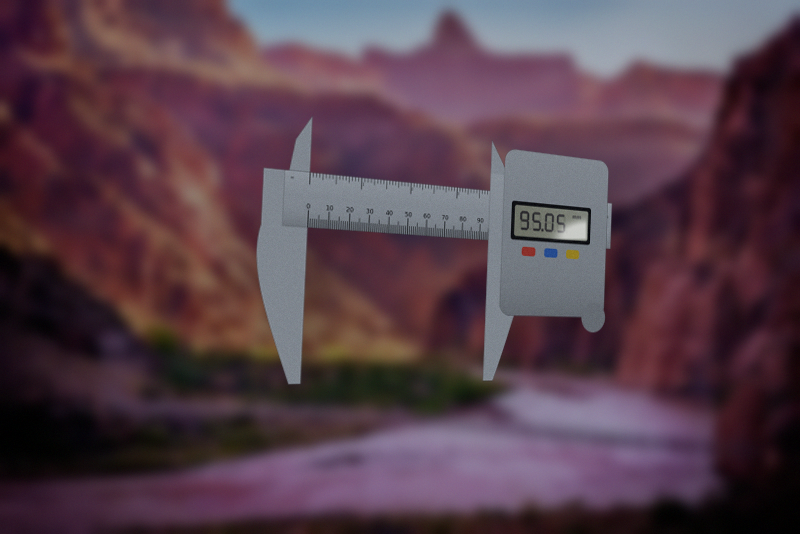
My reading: mm 95.05
